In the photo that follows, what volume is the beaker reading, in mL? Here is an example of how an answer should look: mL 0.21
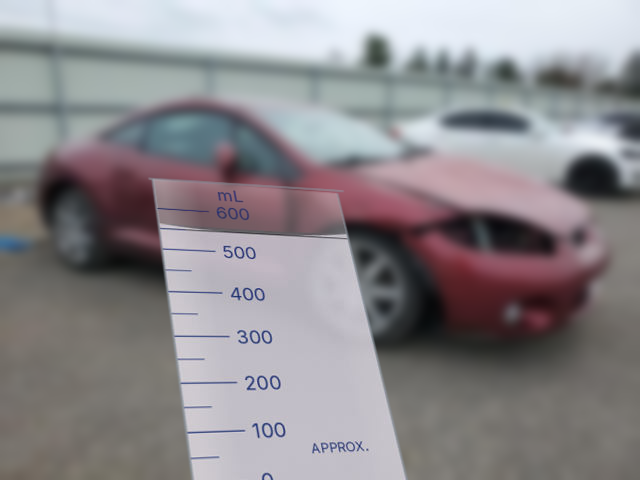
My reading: mL 550
